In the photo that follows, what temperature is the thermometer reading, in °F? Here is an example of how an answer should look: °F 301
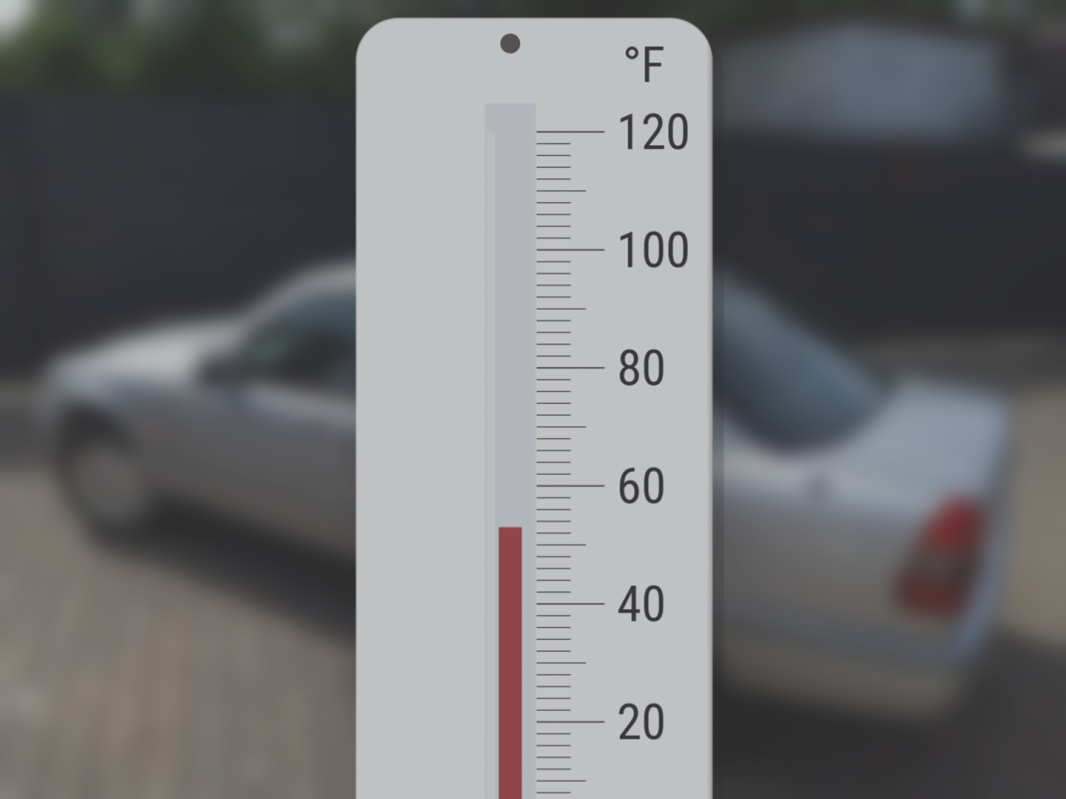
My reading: °F 53
